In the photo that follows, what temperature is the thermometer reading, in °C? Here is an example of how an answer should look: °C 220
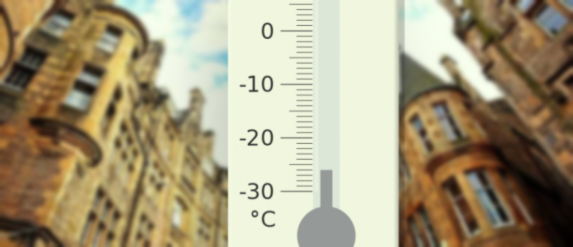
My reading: °C -26
